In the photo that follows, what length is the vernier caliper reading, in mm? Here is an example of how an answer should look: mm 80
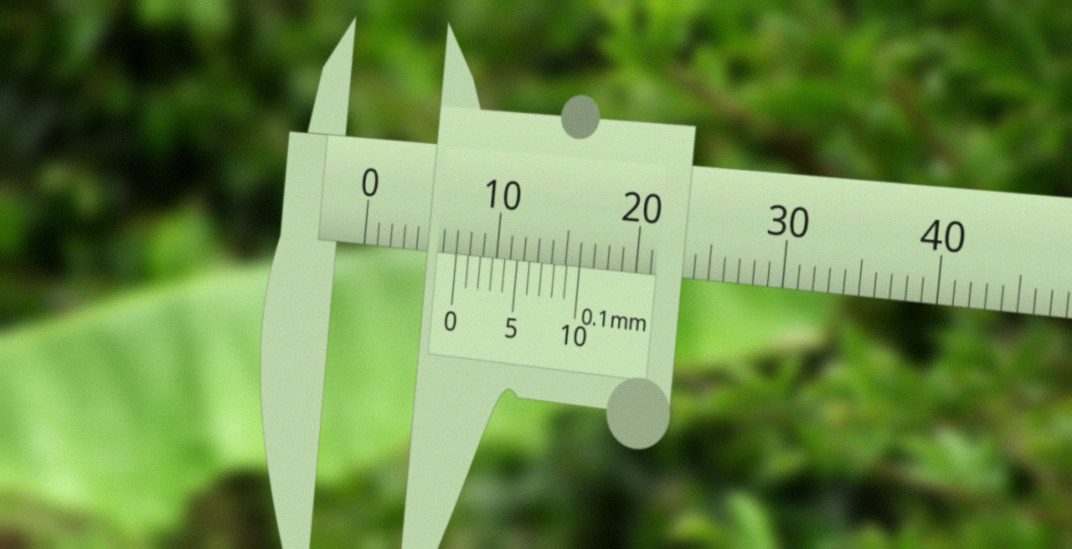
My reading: mm 7.0
